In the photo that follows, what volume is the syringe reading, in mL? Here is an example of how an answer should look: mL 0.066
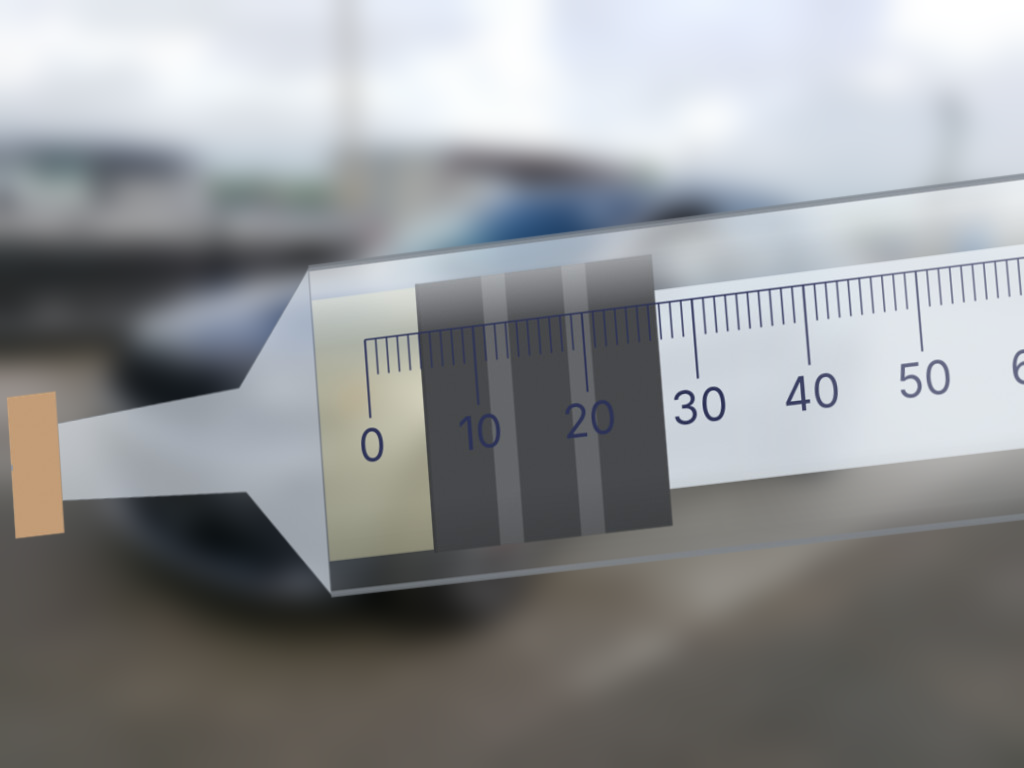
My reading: mL 5
